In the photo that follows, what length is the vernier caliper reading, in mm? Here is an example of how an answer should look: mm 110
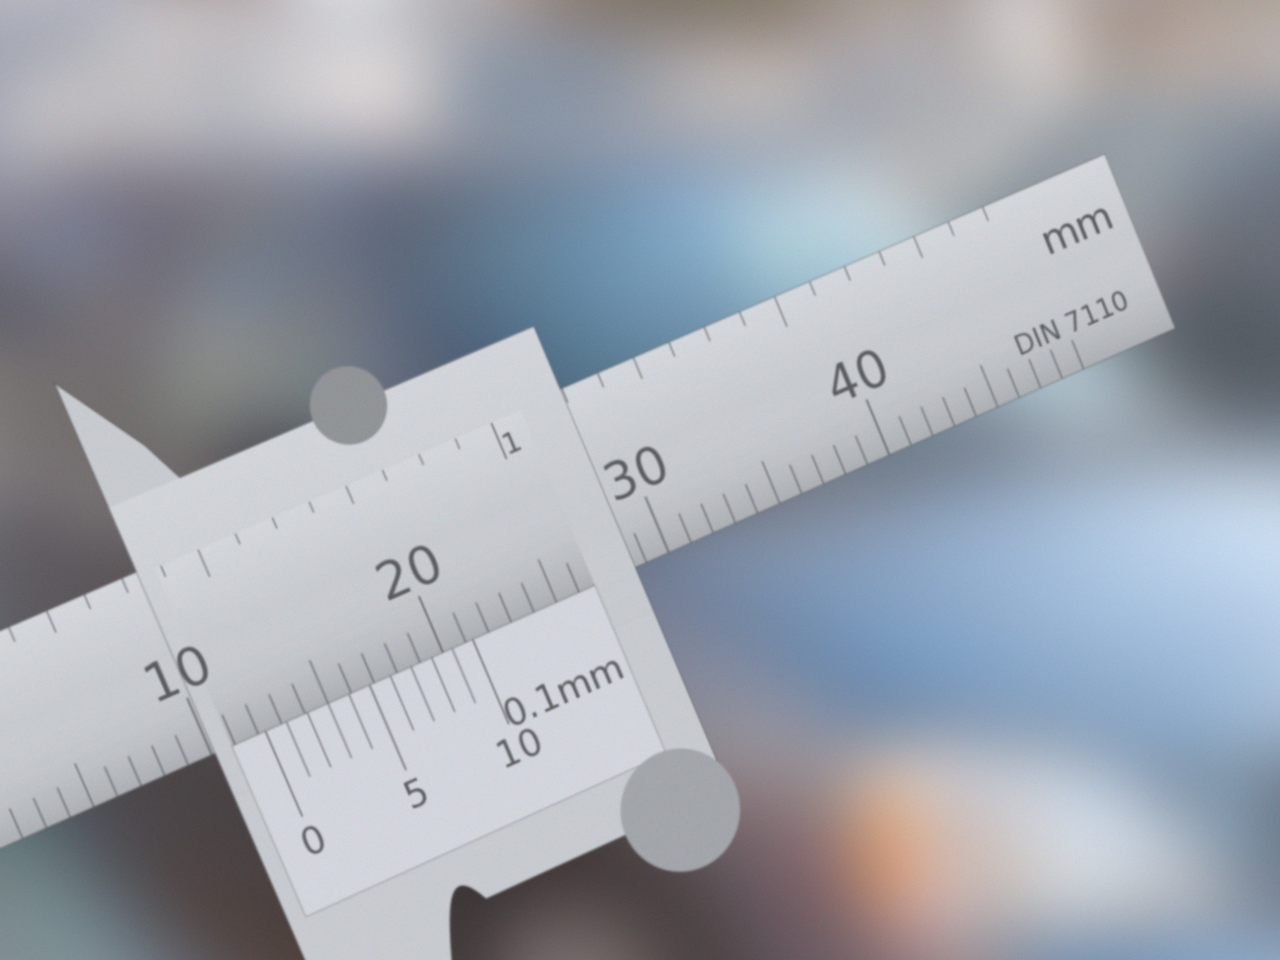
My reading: mm 12.3
